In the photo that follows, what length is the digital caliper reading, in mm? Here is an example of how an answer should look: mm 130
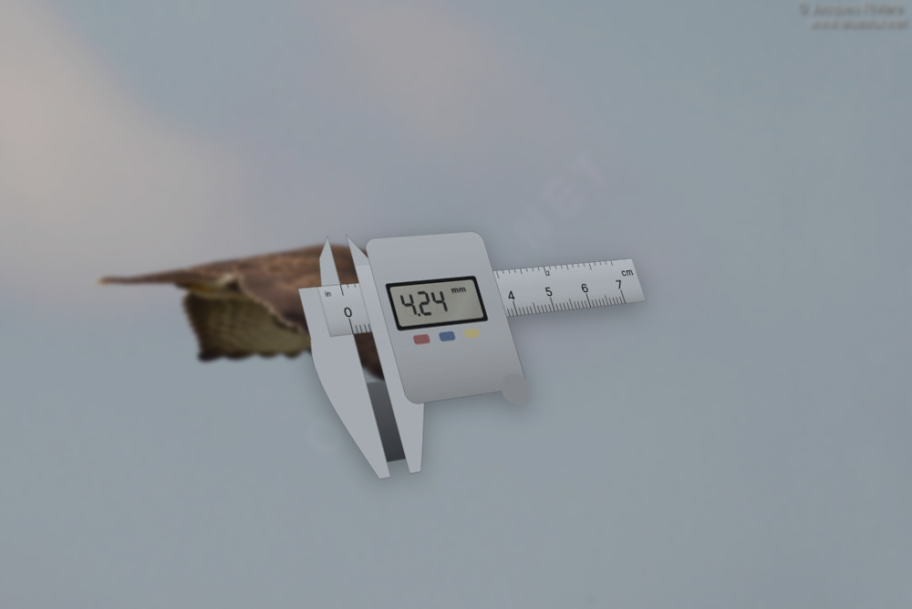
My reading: mm 4.24
